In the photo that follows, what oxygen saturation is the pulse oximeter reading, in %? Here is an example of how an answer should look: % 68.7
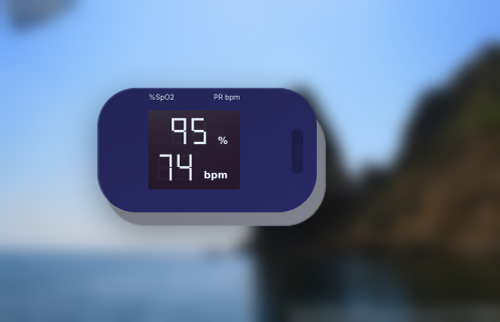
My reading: % 95
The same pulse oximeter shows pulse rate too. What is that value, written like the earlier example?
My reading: bpm 74
